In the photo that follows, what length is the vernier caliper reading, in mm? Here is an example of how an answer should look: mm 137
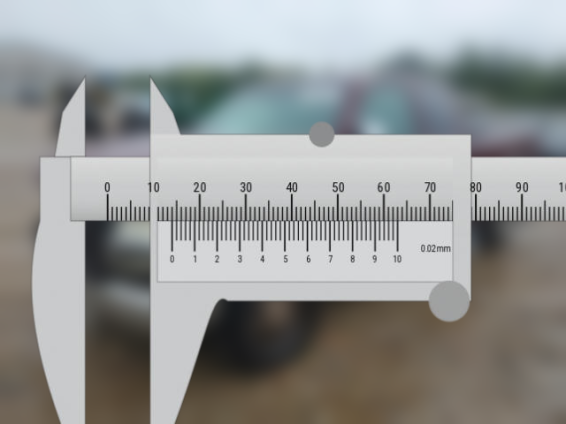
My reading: mm 14.0
